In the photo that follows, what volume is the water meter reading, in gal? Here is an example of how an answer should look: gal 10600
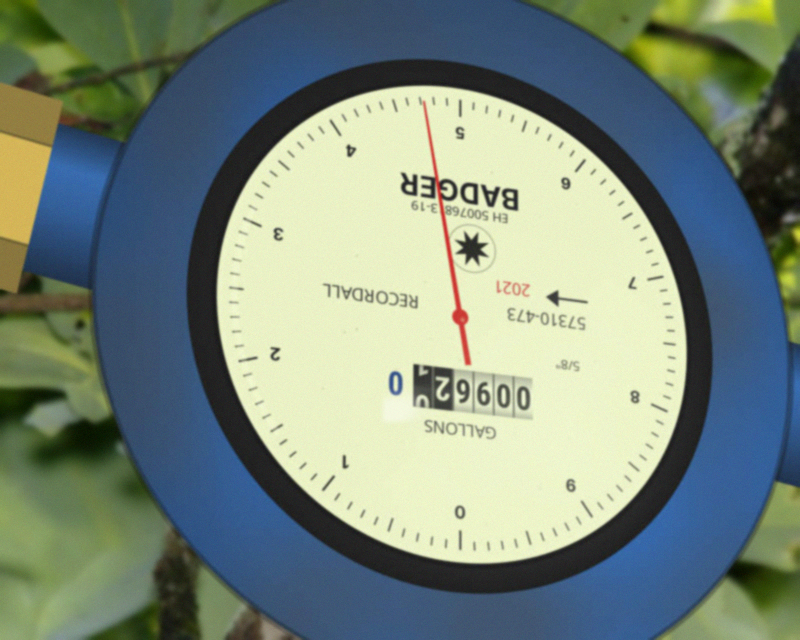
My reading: gal 96204.7
